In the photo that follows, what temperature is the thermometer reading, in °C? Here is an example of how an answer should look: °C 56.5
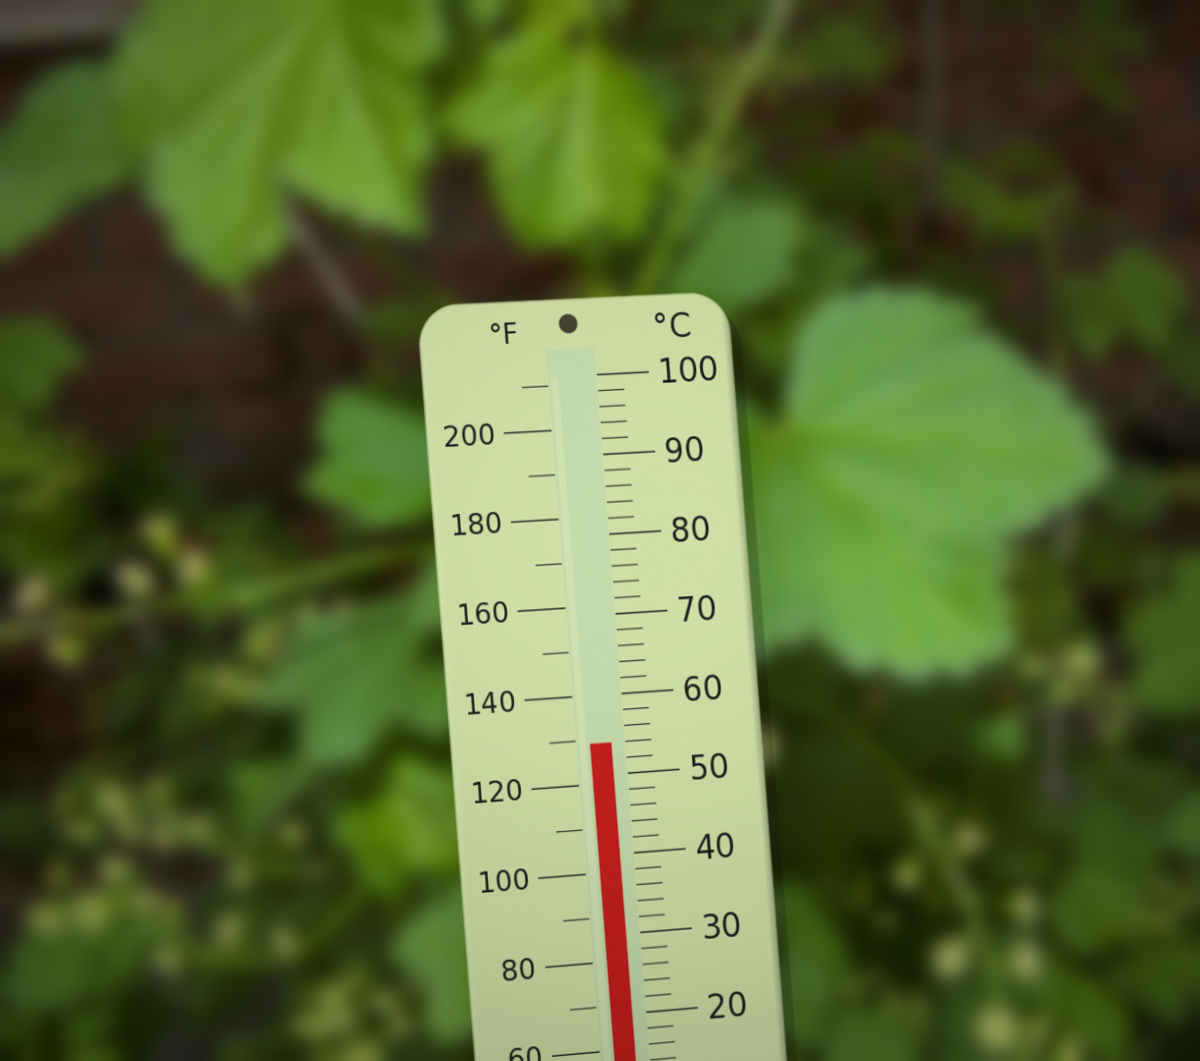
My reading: °C 54
